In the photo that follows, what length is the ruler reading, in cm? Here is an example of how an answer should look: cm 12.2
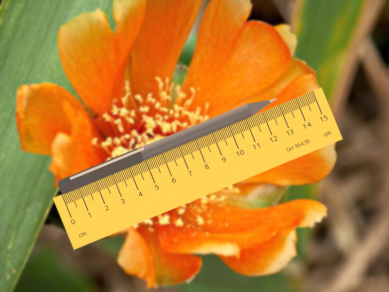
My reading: cm 13
